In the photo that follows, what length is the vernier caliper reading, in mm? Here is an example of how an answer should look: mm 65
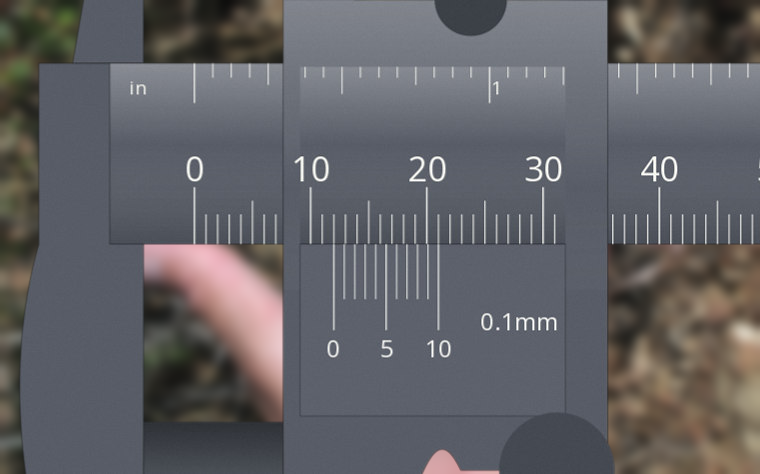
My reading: mm 12.0
